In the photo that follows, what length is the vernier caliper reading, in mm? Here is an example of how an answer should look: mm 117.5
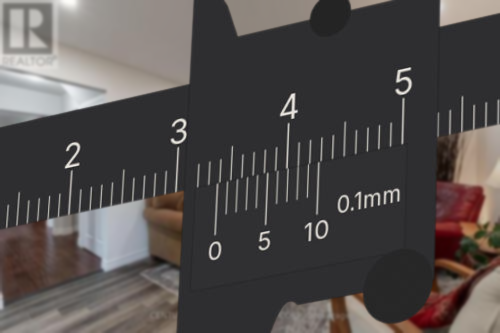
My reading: mm 33.8
